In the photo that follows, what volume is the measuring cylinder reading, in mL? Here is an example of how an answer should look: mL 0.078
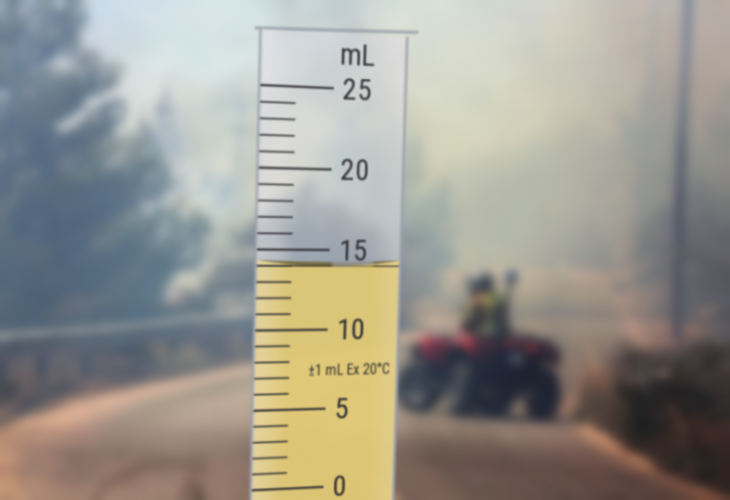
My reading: mL 14
